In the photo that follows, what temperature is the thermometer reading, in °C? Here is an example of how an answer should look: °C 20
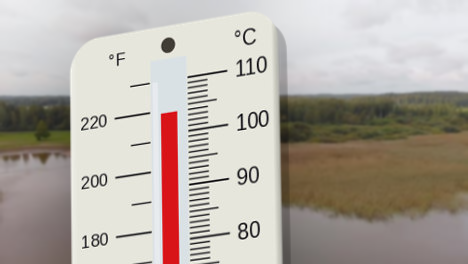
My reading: °C 104
